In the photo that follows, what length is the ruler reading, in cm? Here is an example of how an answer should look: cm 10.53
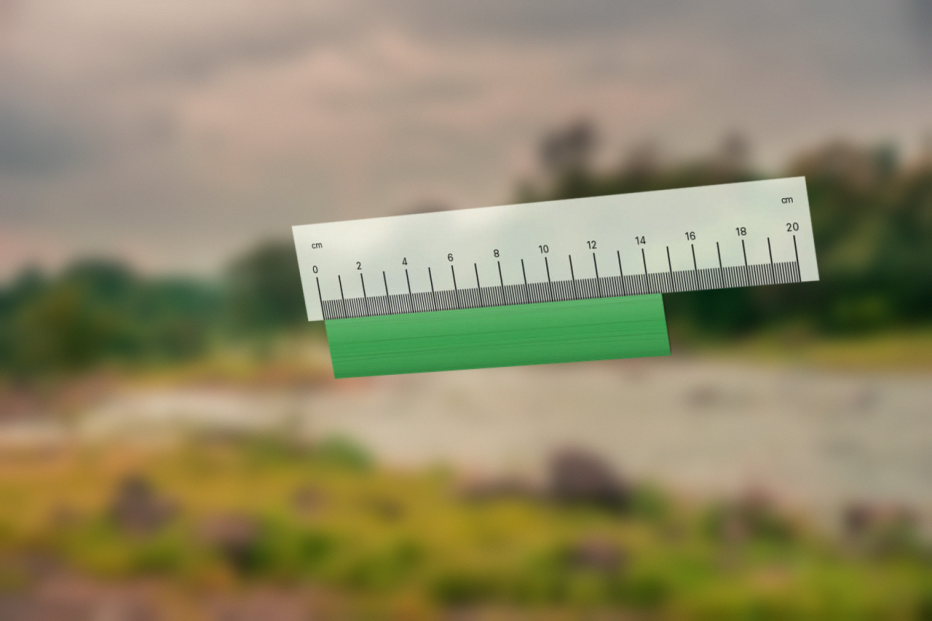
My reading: cm 14.5
